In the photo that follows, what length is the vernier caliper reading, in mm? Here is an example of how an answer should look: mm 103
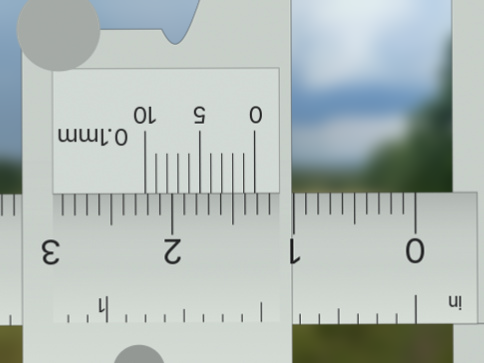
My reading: mm 13.2
